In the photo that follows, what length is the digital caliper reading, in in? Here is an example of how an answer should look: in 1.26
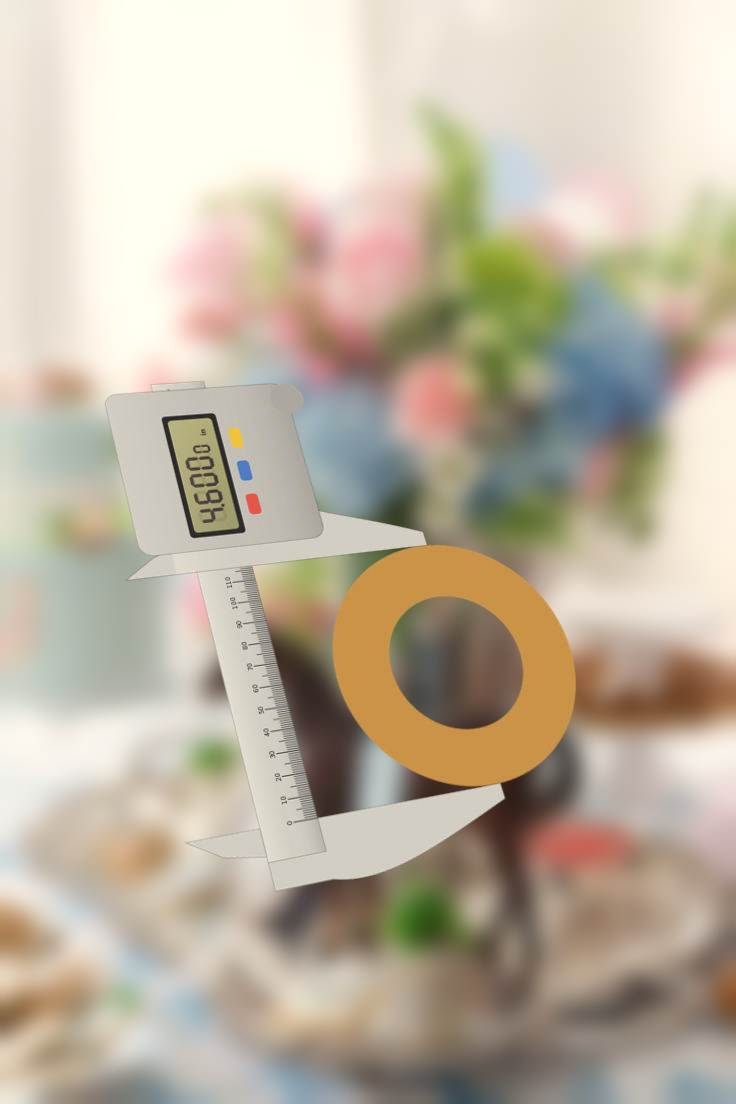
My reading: in 4.6000
